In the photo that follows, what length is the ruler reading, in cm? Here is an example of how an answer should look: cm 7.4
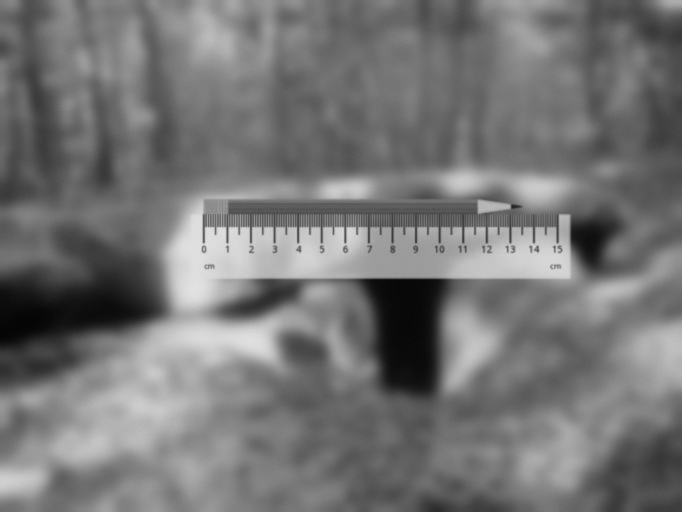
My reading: cm 13.5
